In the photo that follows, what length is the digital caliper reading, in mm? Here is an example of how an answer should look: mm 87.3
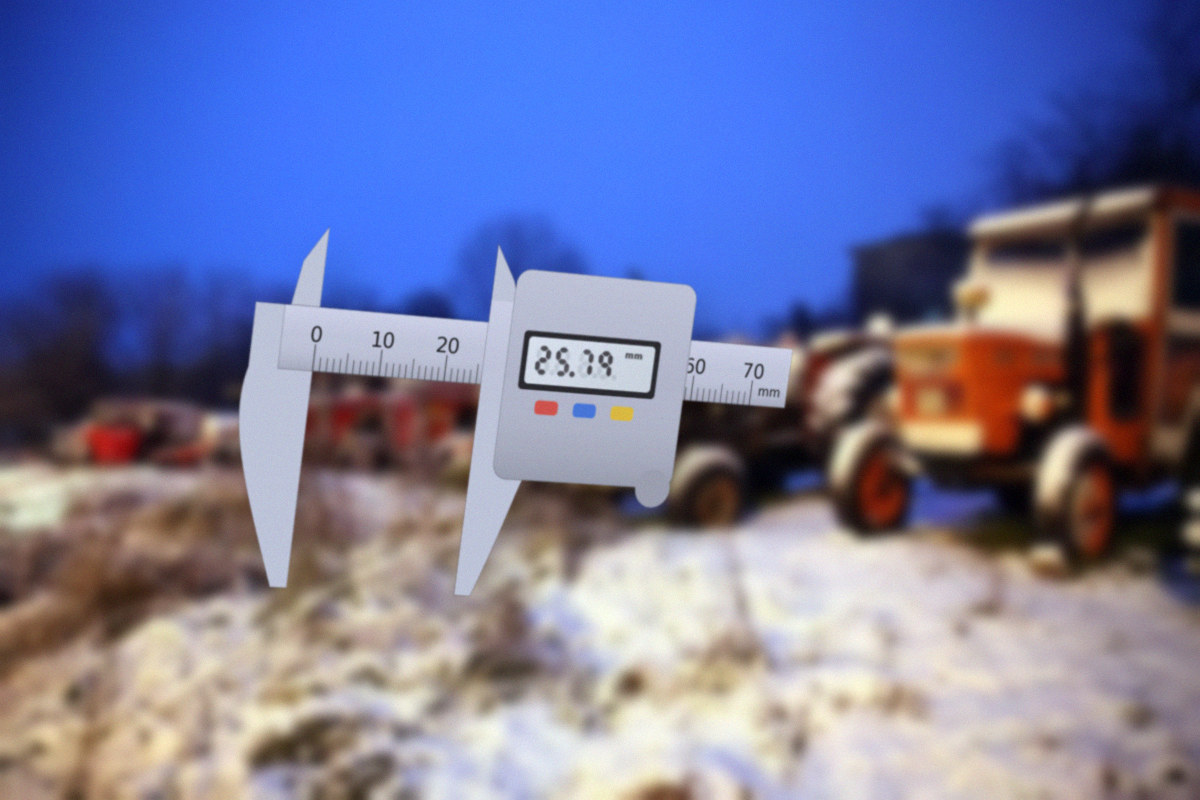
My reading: mm 25.79
